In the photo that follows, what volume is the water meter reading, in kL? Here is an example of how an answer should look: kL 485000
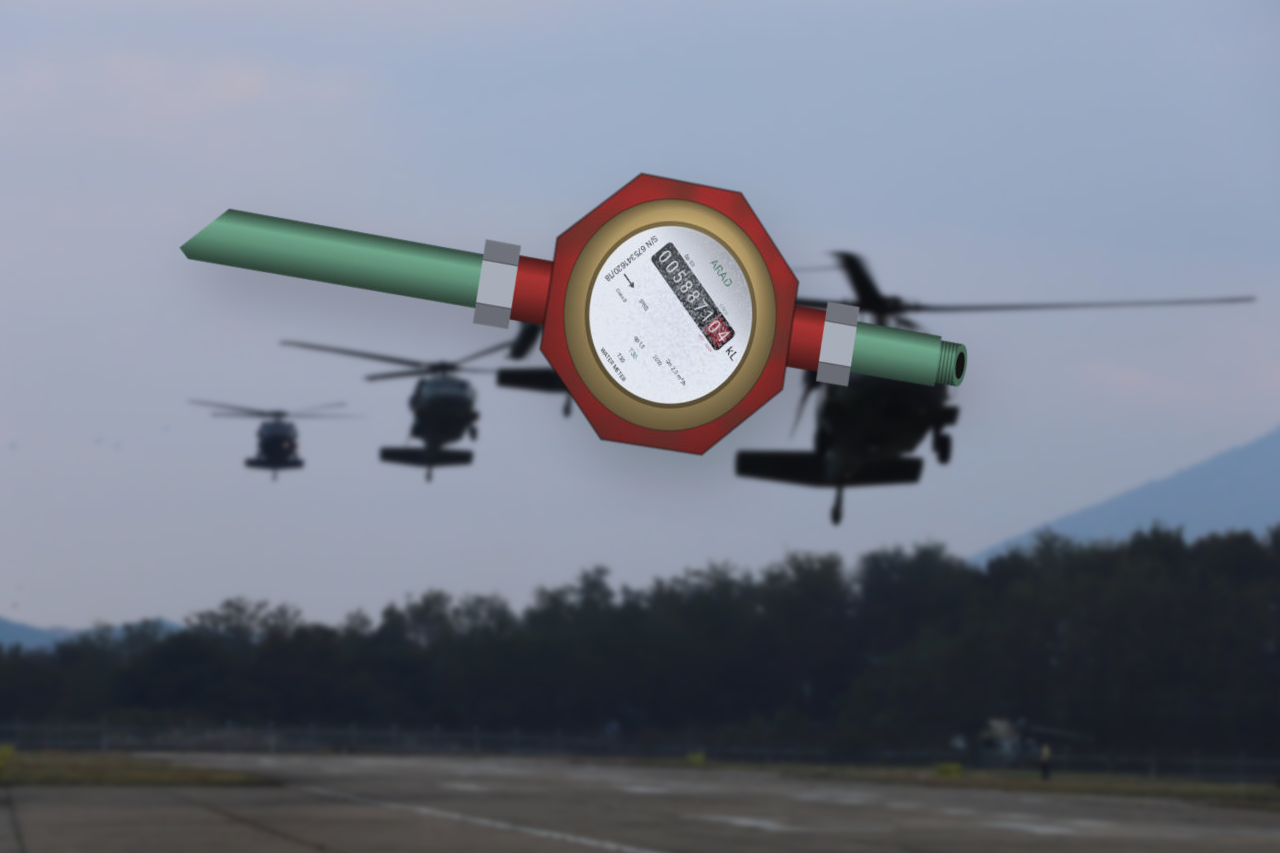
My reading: kL 58871.04
